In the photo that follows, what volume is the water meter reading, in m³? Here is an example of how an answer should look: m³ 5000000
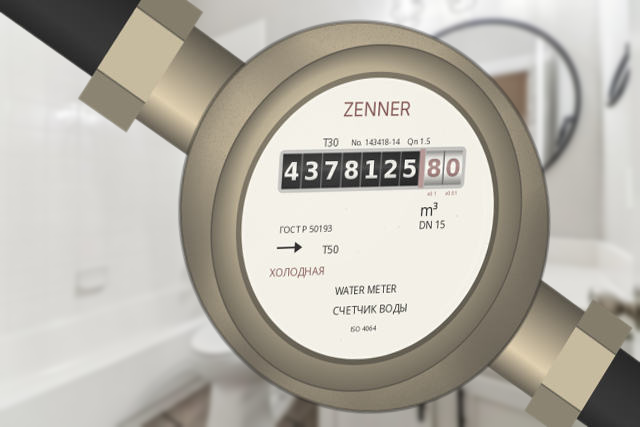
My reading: m³ 4378125.80
